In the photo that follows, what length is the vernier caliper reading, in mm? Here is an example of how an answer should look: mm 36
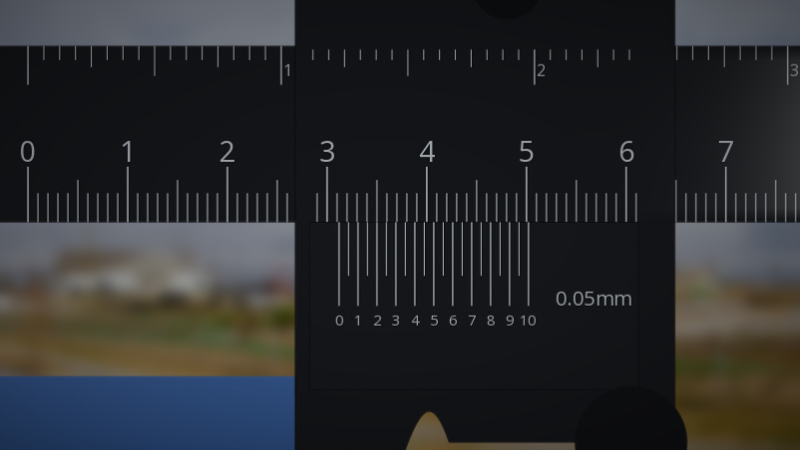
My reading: mm 31.2
